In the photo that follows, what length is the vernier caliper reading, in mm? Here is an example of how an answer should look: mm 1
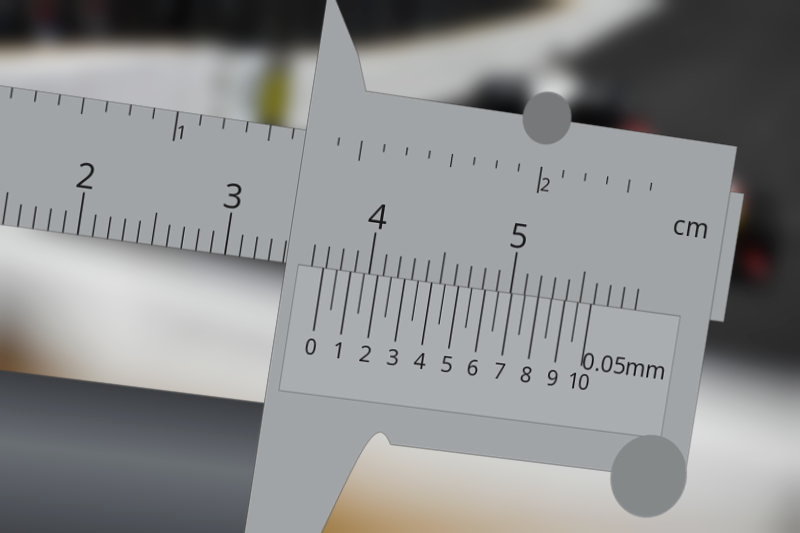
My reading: mm 36.8
